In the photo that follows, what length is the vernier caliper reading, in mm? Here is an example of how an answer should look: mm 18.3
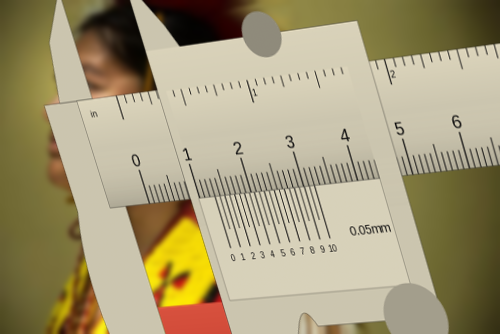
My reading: mm 13.0
